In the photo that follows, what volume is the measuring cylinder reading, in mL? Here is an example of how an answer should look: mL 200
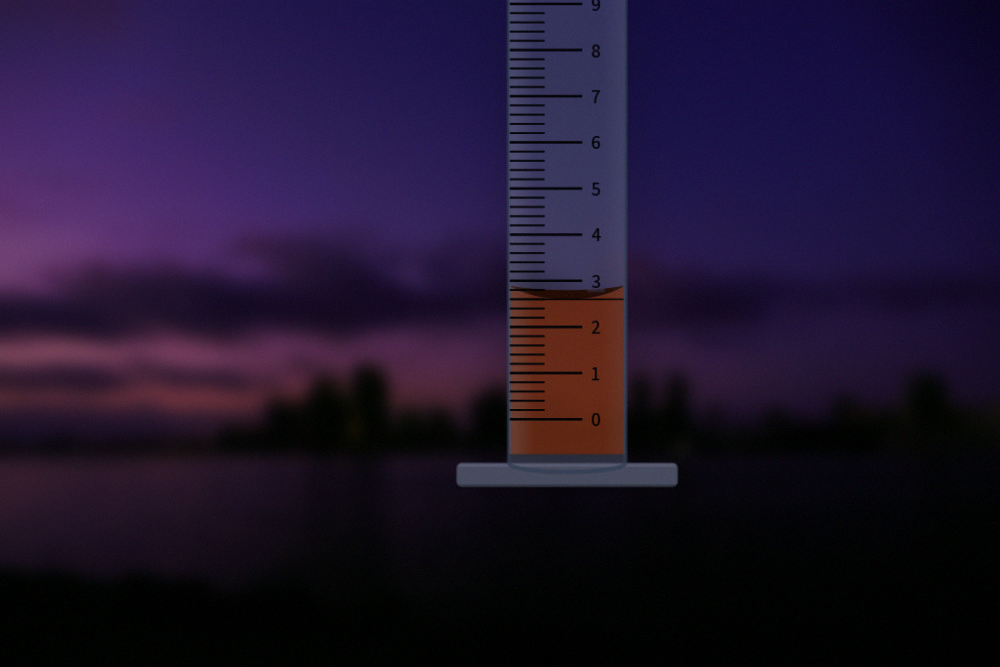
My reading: mL 2.6
